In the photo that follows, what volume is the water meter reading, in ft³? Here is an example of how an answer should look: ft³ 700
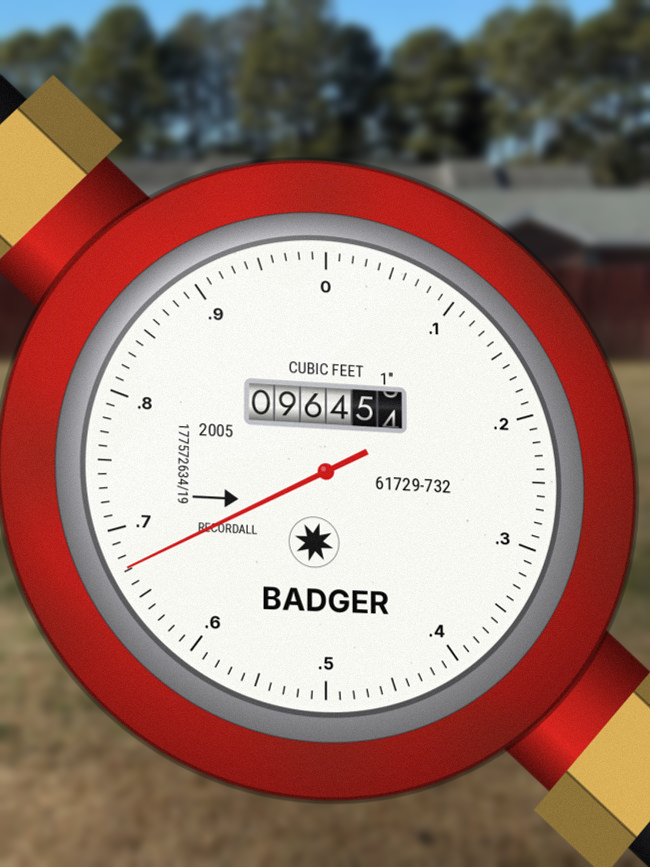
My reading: ft³ 96453.67
